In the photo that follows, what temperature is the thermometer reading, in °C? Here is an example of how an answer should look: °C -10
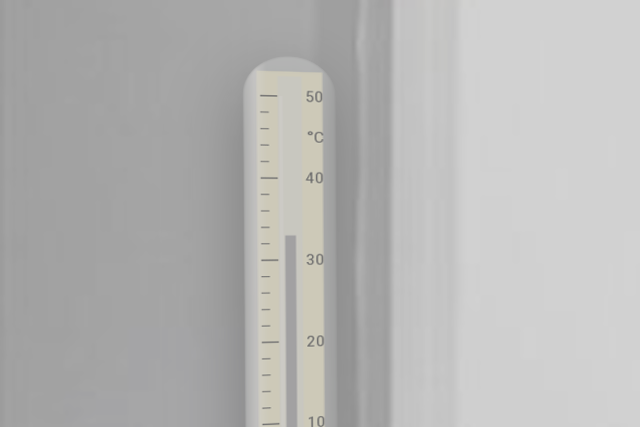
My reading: °C 33
